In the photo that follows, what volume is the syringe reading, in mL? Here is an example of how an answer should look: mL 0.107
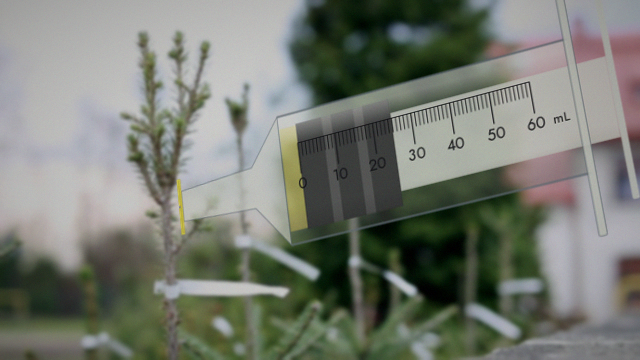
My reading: mL 0
